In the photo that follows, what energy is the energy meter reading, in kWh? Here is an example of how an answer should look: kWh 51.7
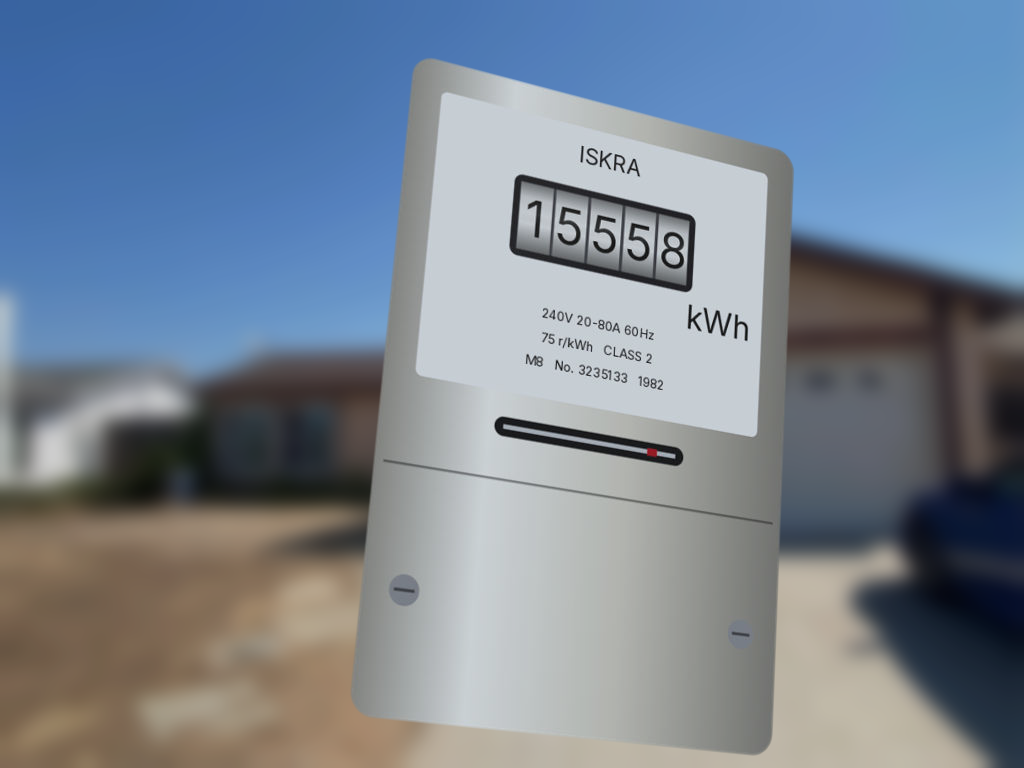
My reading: kWh 15558
